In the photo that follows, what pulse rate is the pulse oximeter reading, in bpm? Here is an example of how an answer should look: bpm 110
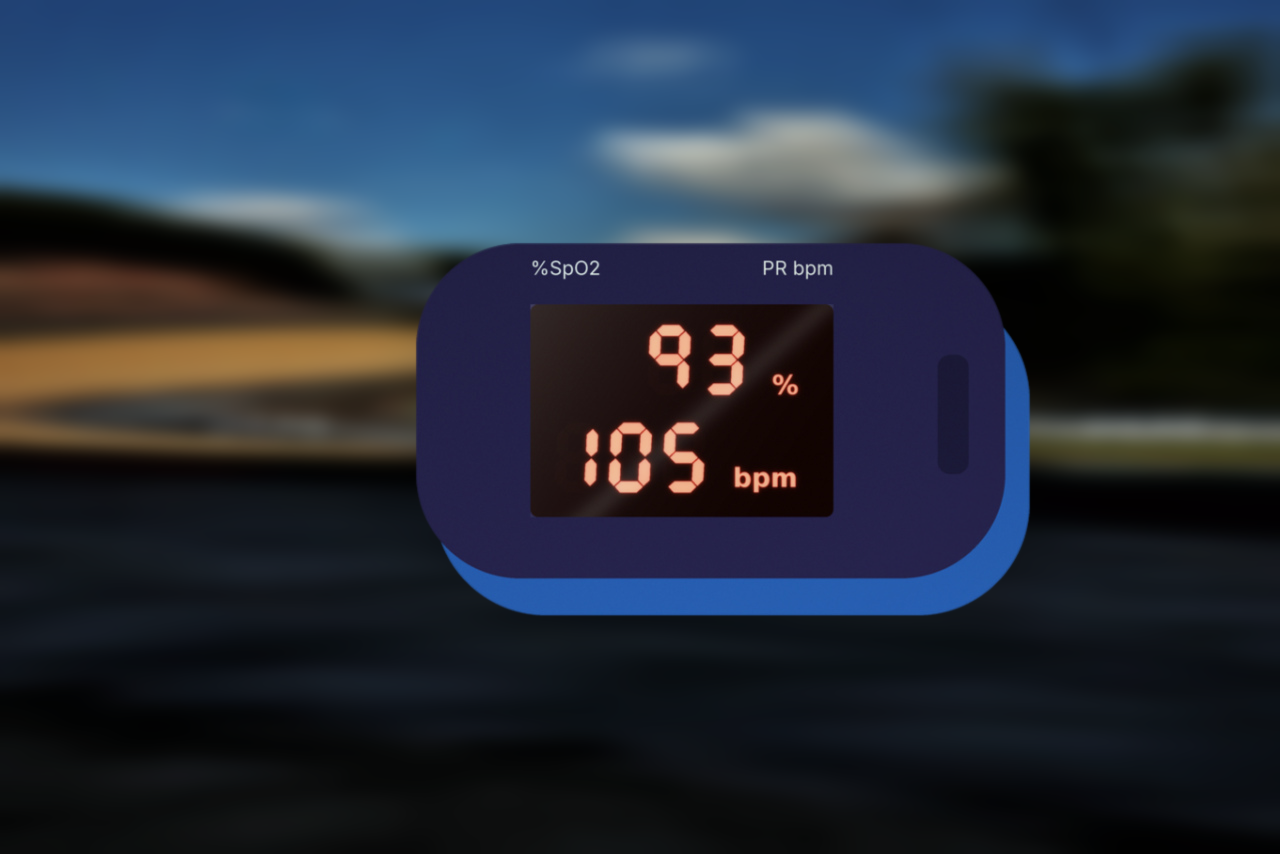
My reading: bpm 105
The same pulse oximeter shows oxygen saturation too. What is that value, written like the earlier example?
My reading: % 93
